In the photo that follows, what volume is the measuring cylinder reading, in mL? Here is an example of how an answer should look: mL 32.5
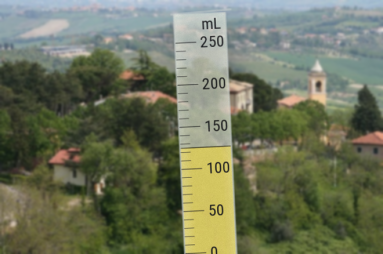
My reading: mL 125
